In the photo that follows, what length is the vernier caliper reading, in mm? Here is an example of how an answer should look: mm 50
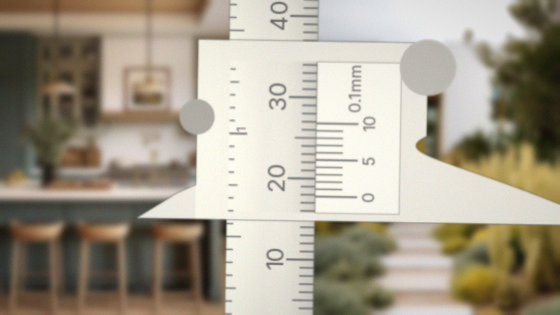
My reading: mm 17.8
